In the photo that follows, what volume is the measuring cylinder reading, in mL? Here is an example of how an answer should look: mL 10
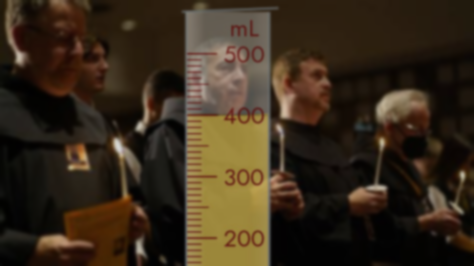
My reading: mL 400
